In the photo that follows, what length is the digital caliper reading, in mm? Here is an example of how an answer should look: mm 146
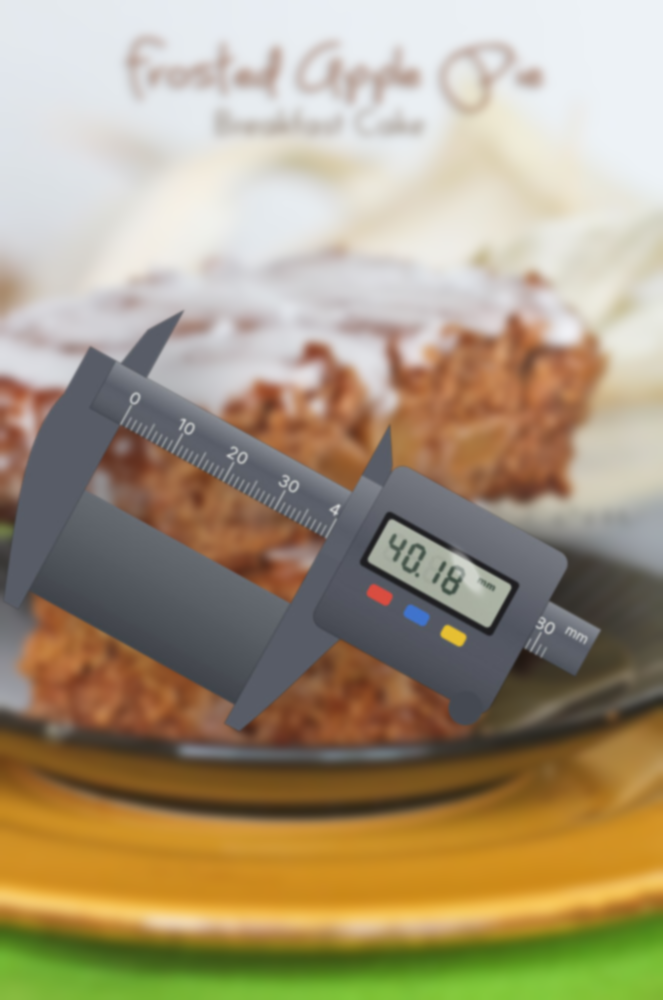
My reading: mm 40.18
